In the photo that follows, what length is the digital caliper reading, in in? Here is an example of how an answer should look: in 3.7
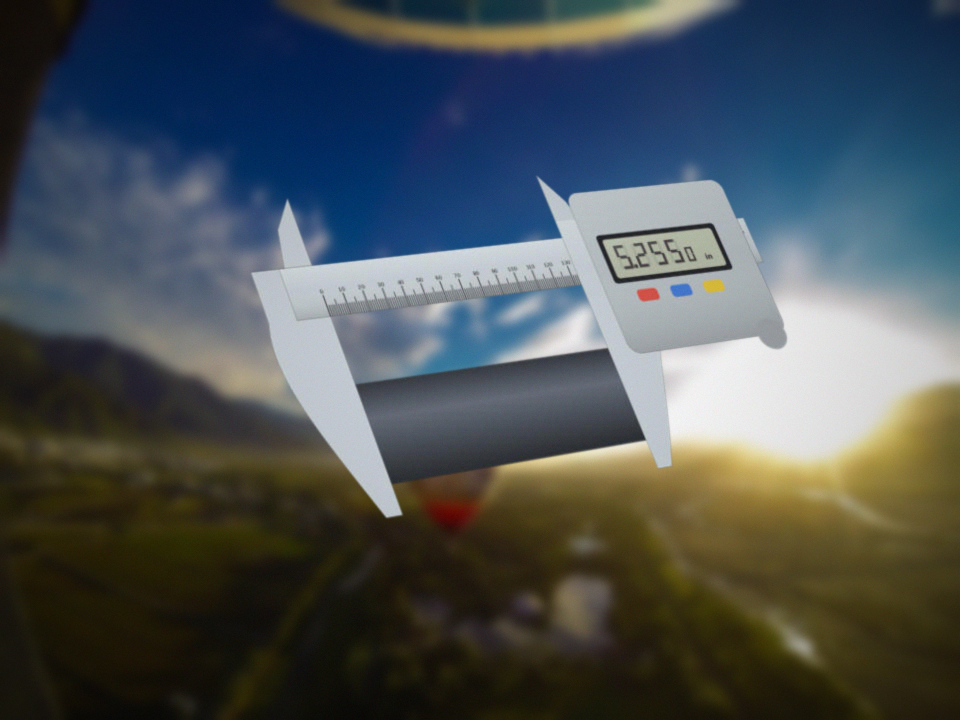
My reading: in 5.2550
